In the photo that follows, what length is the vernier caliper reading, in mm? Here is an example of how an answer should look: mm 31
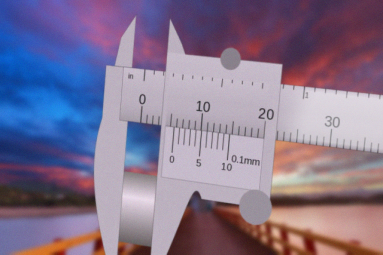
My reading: mm 5.6
